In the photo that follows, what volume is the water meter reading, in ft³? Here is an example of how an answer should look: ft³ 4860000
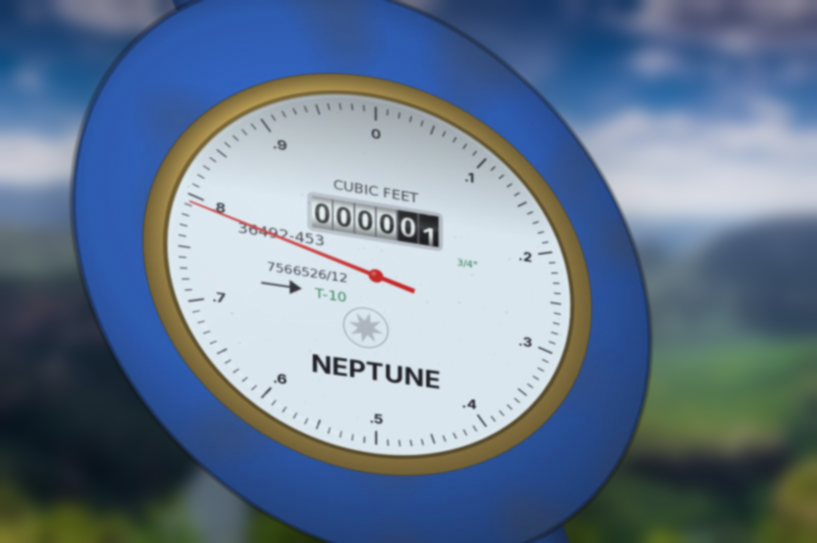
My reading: ft³ 0.79
